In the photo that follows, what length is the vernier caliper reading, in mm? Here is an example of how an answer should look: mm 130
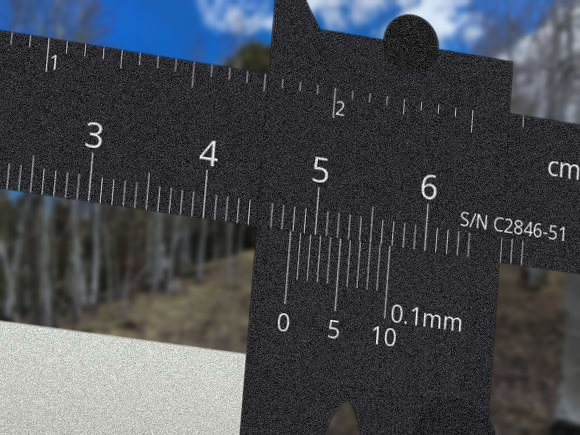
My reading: mm 47.8
